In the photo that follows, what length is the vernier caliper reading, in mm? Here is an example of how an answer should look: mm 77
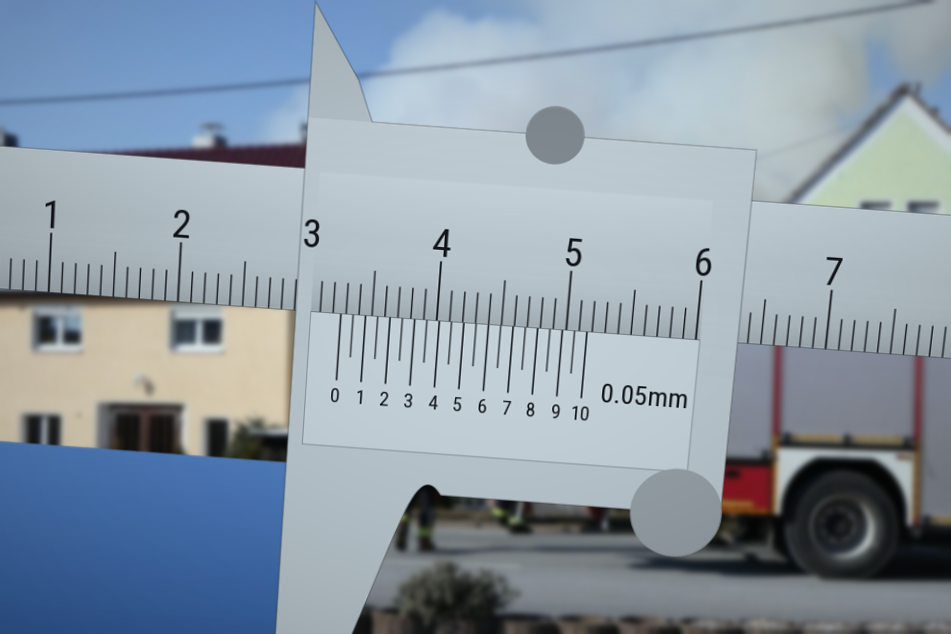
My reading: mm 32.6
